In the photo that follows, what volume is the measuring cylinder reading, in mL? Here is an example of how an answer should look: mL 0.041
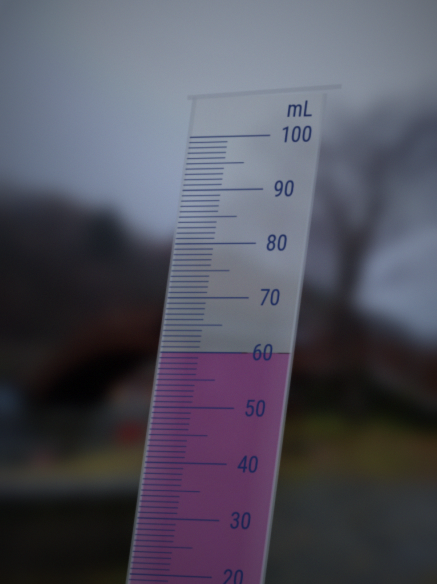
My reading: mL 60
